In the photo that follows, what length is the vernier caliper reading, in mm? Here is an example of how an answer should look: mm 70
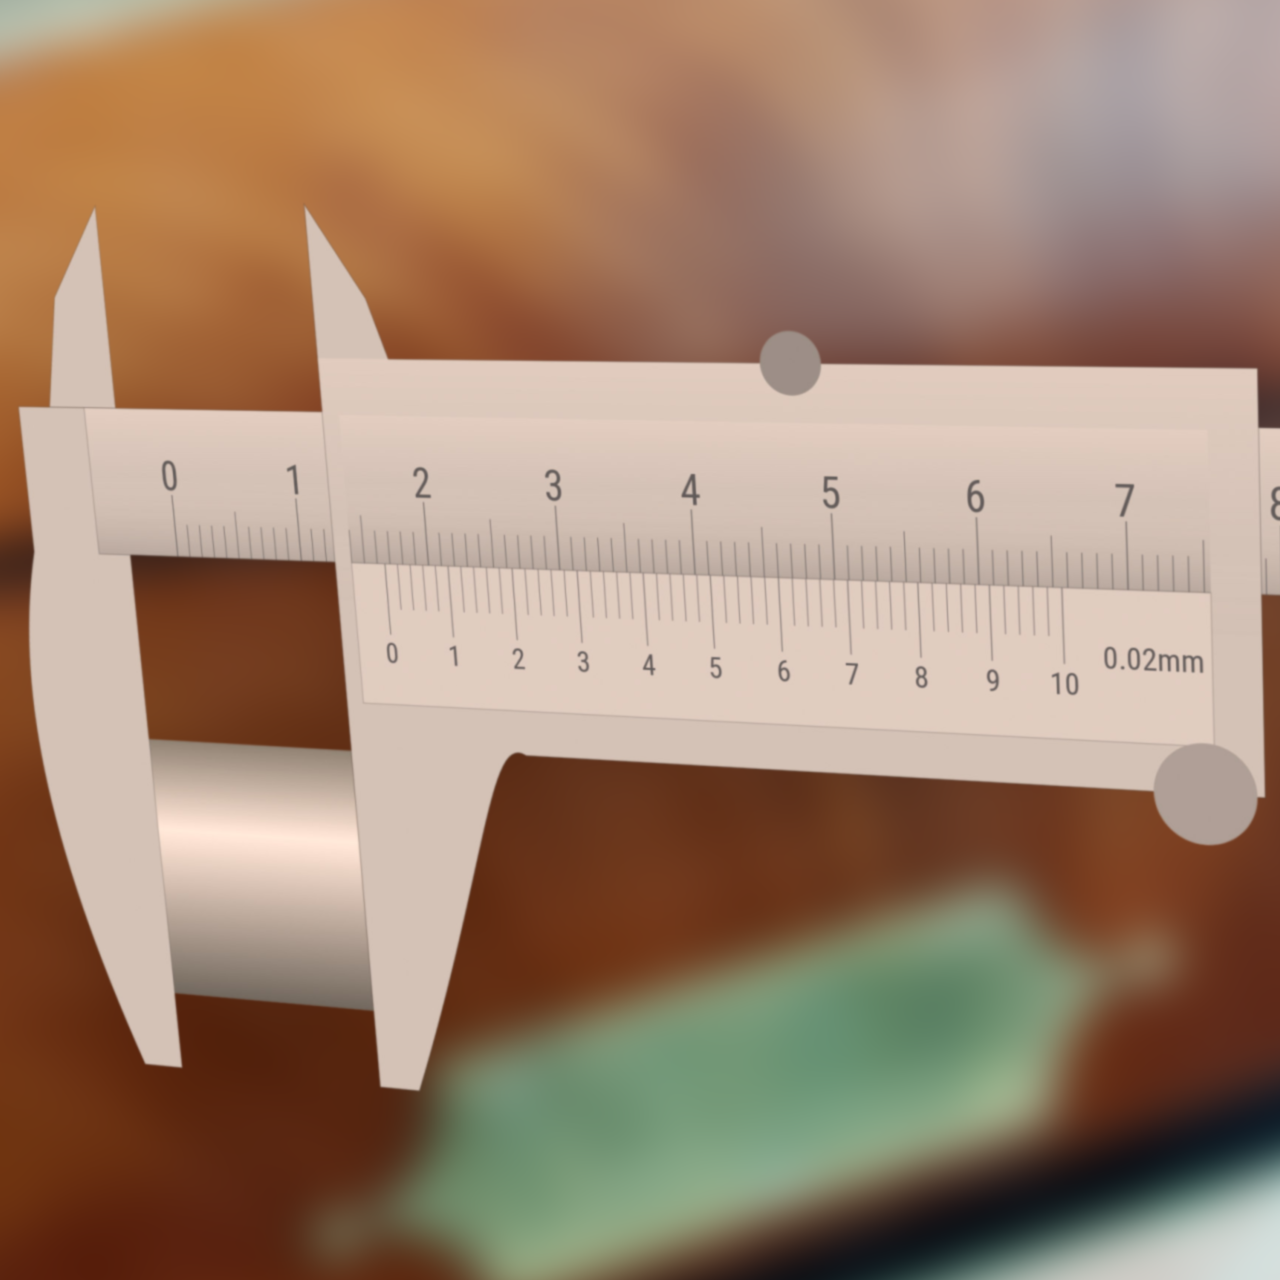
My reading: mm 16.6
